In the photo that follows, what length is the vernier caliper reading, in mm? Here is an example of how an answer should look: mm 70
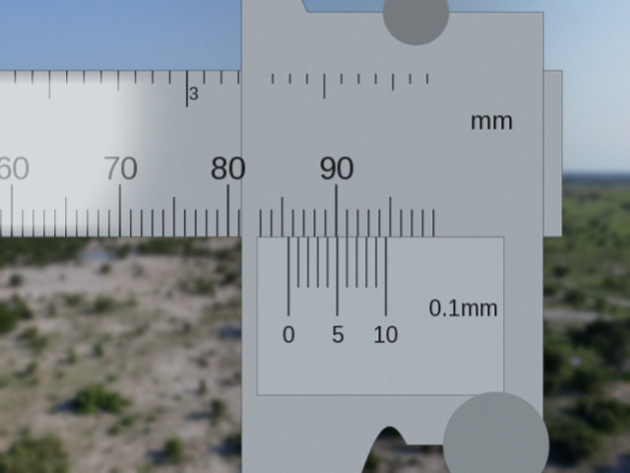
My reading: mm 85.6
